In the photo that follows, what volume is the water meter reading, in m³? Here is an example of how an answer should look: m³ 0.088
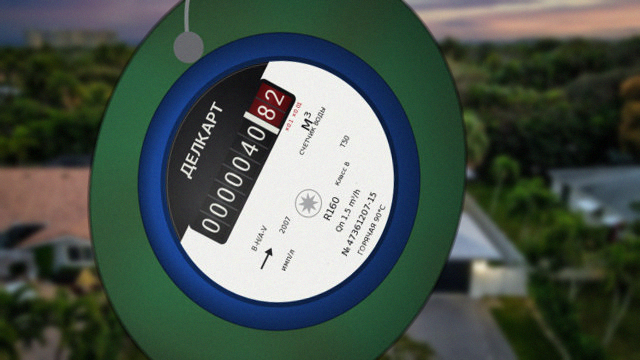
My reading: m³ 40.82
